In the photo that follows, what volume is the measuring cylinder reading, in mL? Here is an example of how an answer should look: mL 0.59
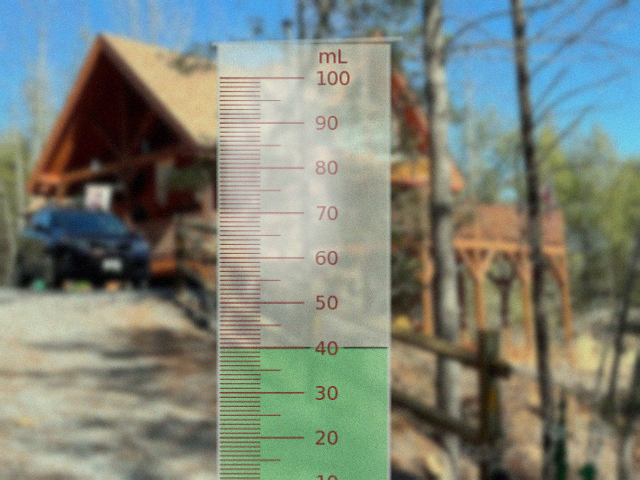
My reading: mL 40
